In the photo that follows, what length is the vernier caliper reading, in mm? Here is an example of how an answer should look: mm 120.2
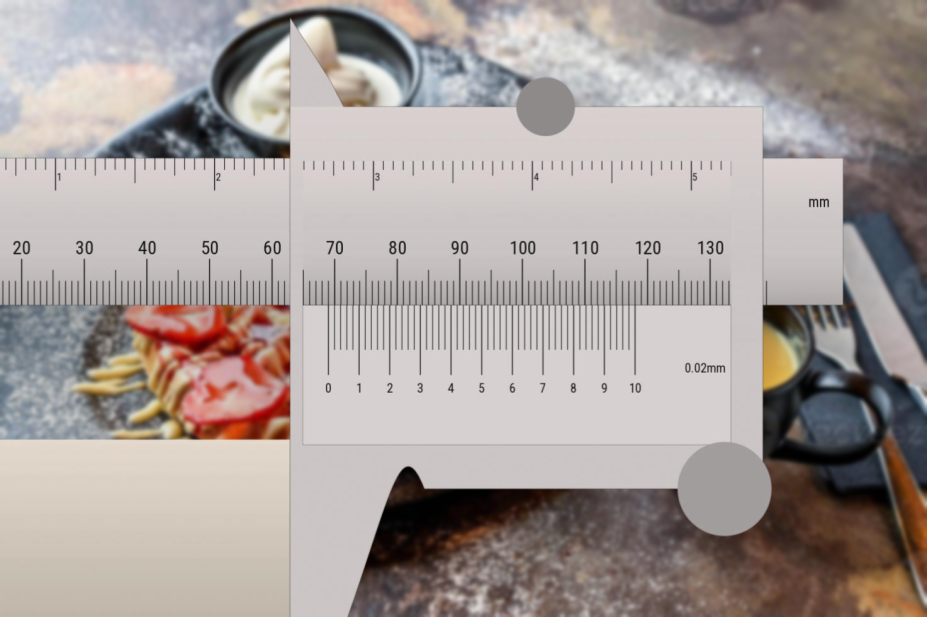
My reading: mm 69.0
